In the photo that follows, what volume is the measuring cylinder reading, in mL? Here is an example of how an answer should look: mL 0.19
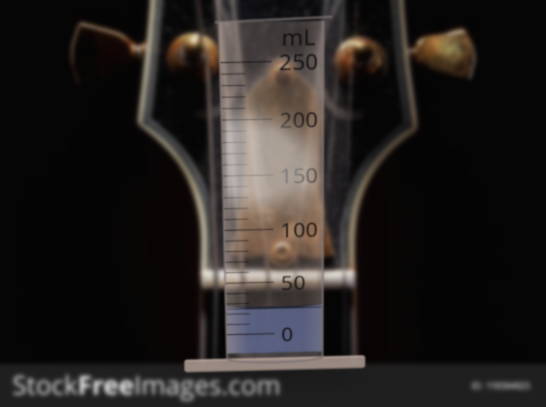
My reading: mL 25
